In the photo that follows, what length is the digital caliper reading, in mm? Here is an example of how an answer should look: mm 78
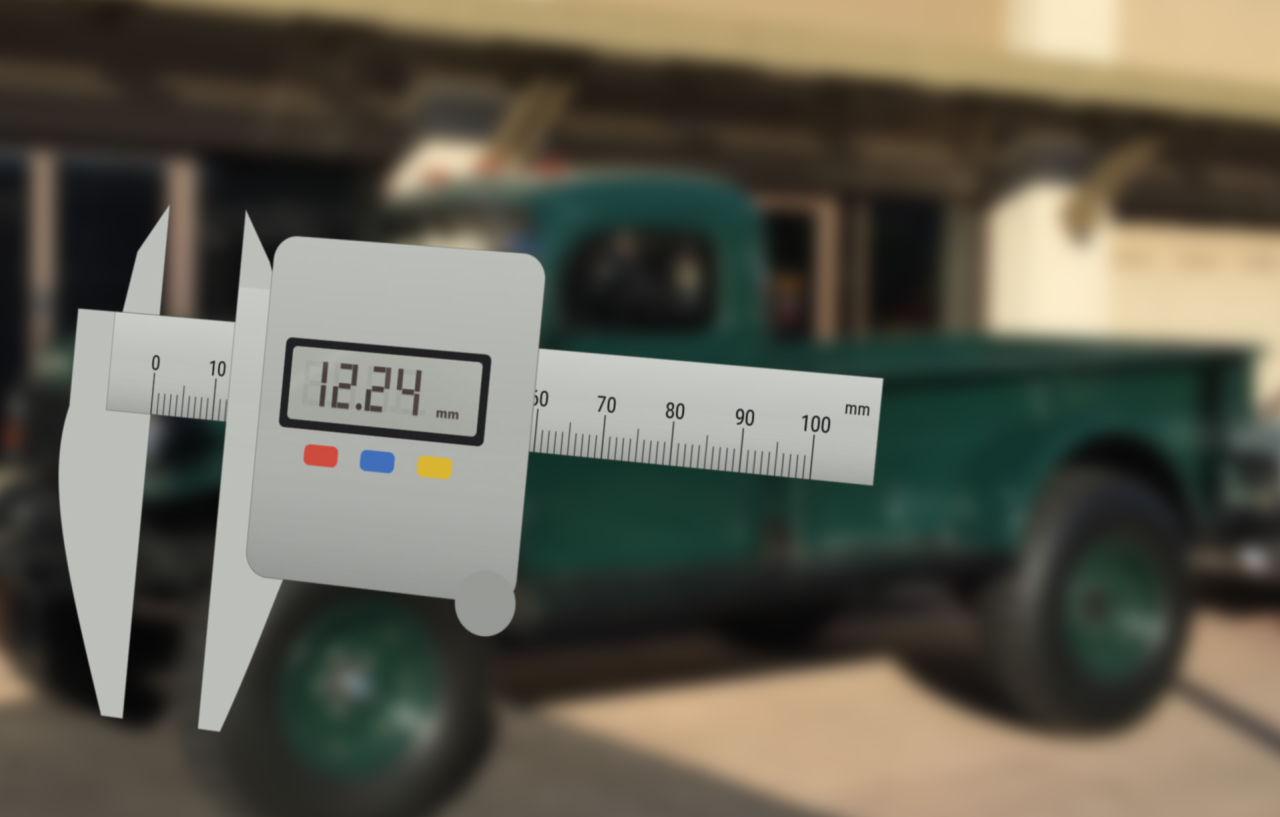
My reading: mm 12.24
